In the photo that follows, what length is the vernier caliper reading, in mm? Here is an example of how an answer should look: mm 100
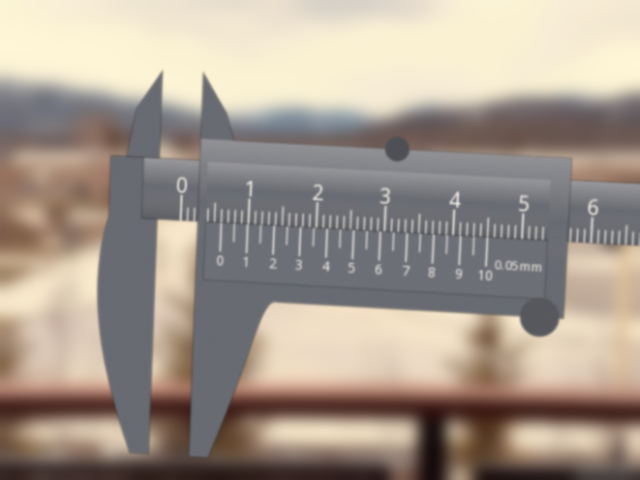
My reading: mm 6.0
